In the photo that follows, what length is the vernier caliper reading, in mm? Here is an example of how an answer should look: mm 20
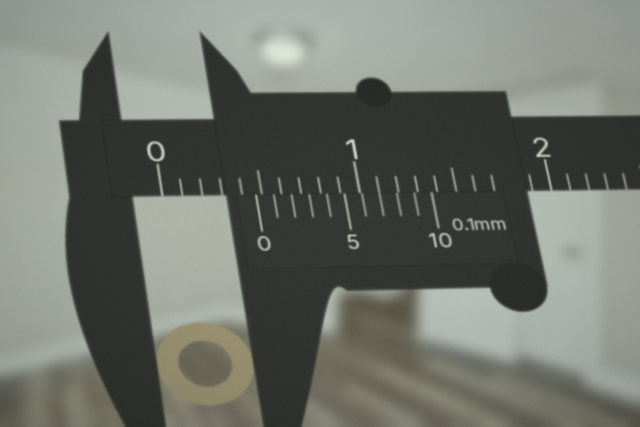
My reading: mm 4.7
